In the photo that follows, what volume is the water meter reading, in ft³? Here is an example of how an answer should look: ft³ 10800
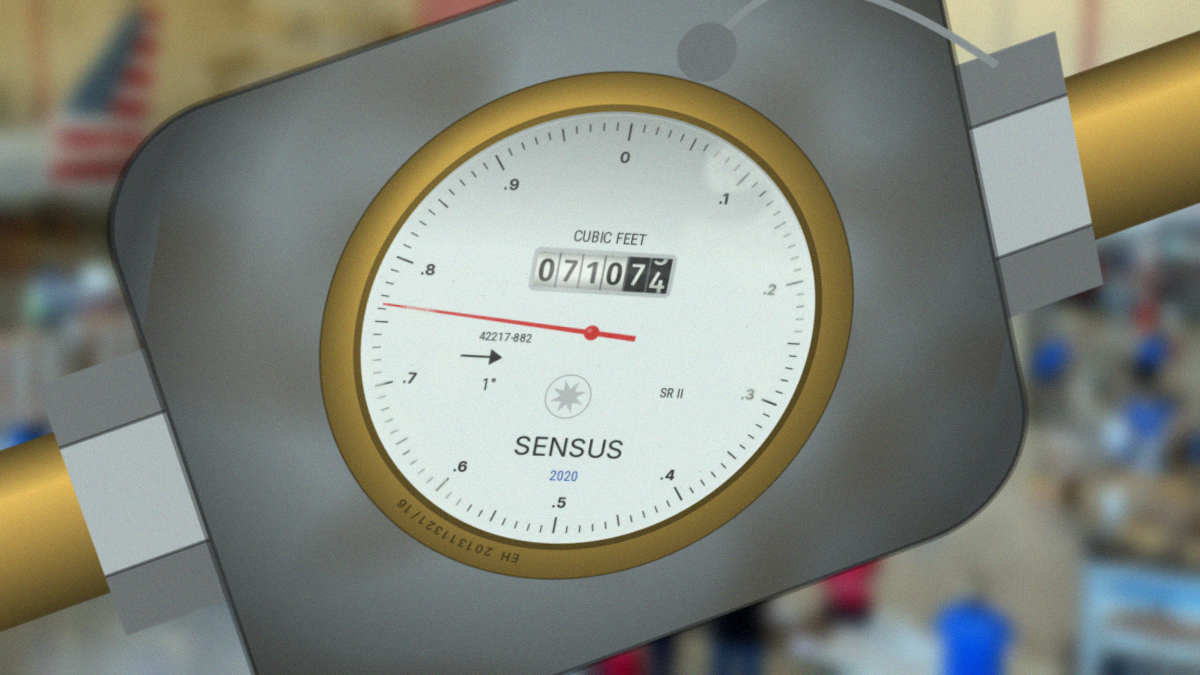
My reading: ft³ 71073.76
